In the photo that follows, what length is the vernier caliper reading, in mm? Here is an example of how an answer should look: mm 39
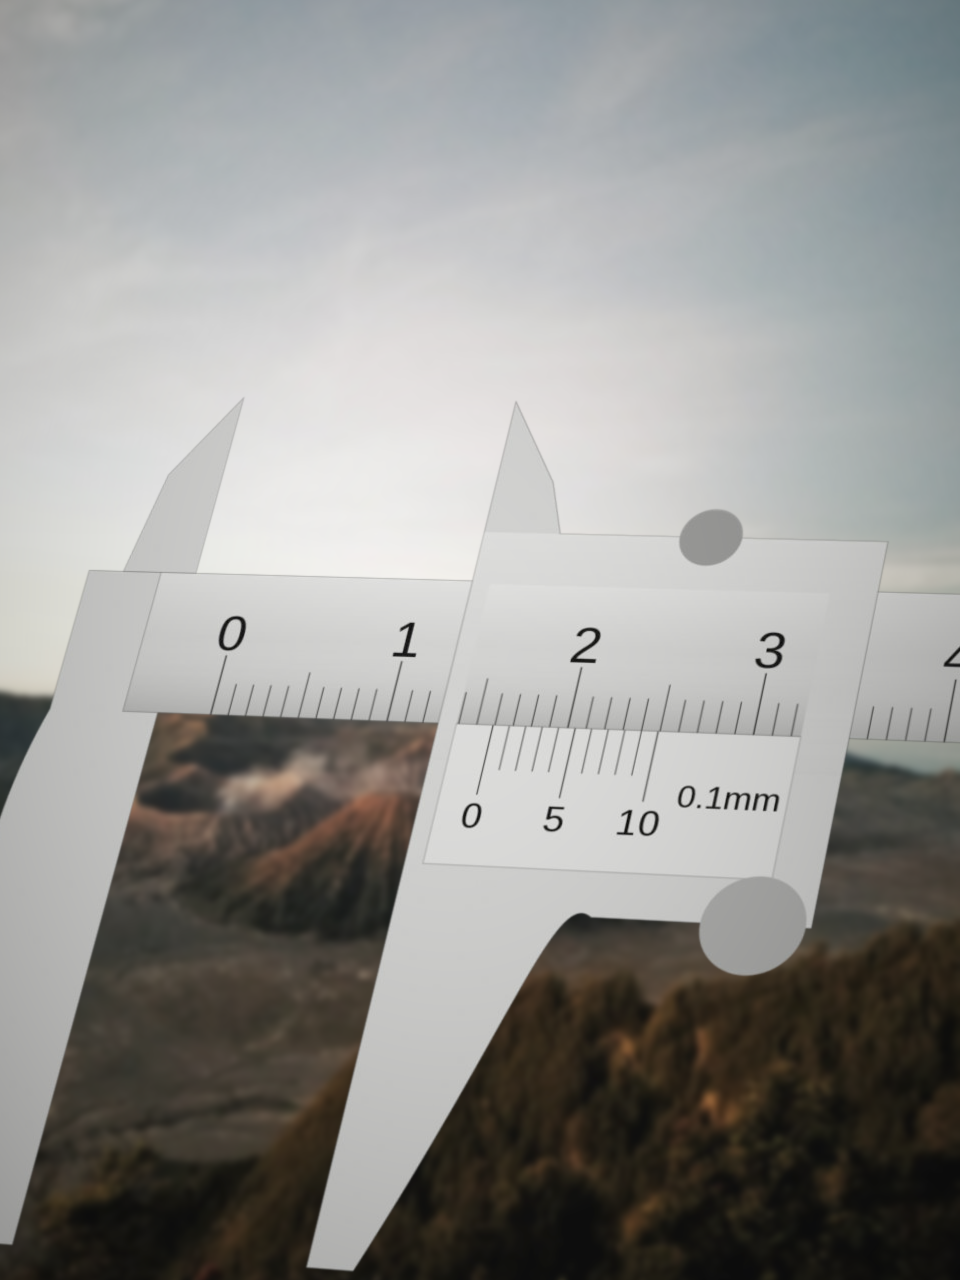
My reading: mm 15.9
